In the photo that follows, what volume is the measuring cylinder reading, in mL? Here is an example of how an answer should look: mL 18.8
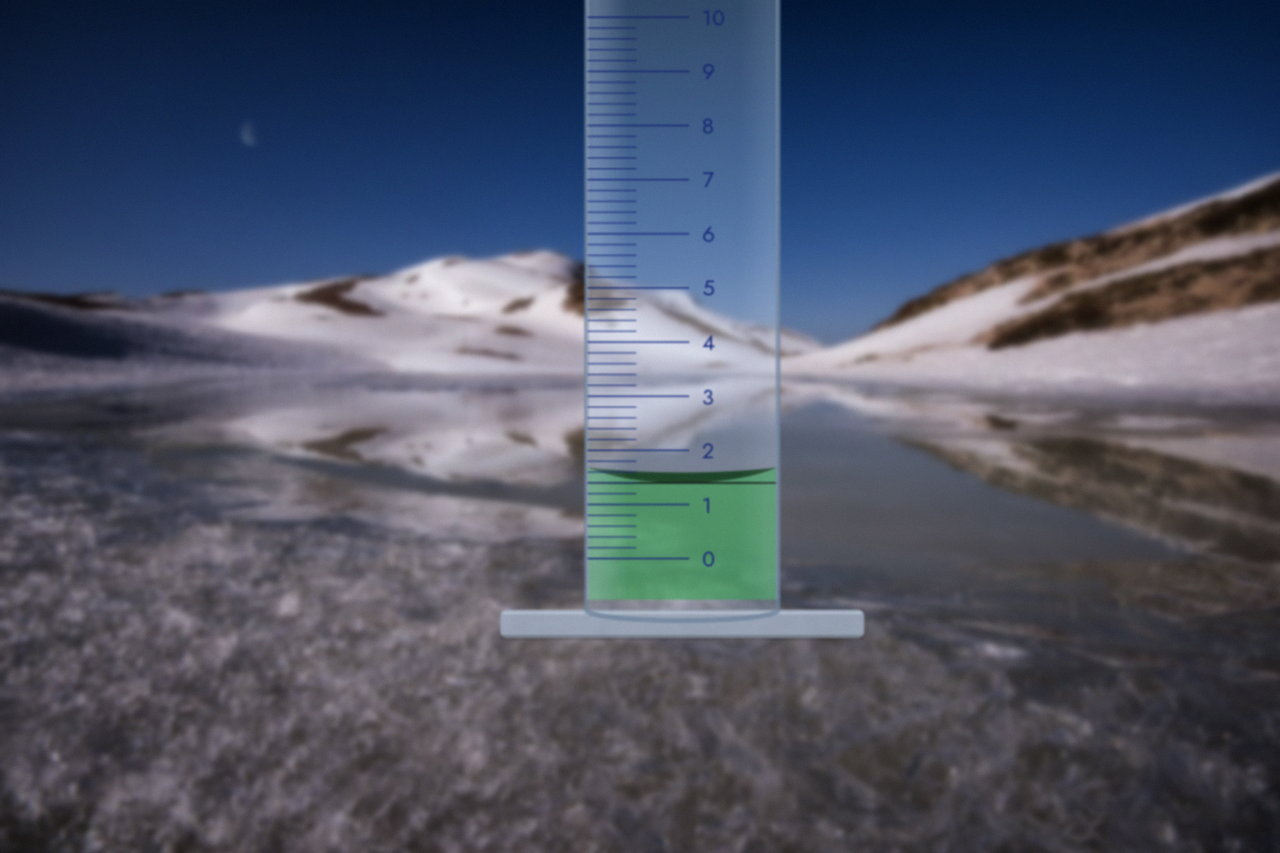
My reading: mL 1.4
